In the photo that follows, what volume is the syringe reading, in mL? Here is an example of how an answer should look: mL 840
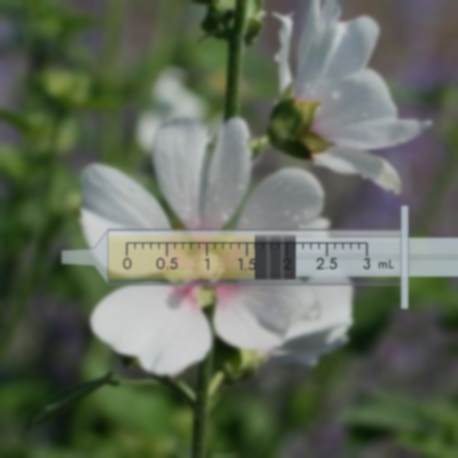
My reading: mL 1.6
